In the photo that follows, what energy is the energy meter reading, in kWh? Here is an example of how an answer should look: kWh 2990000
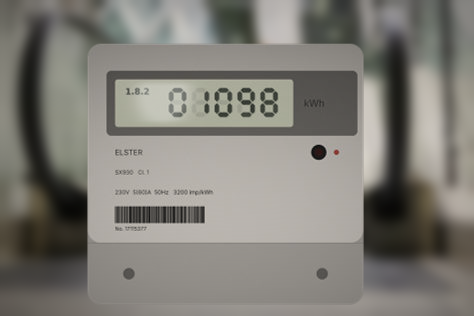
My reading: kWh 1098
